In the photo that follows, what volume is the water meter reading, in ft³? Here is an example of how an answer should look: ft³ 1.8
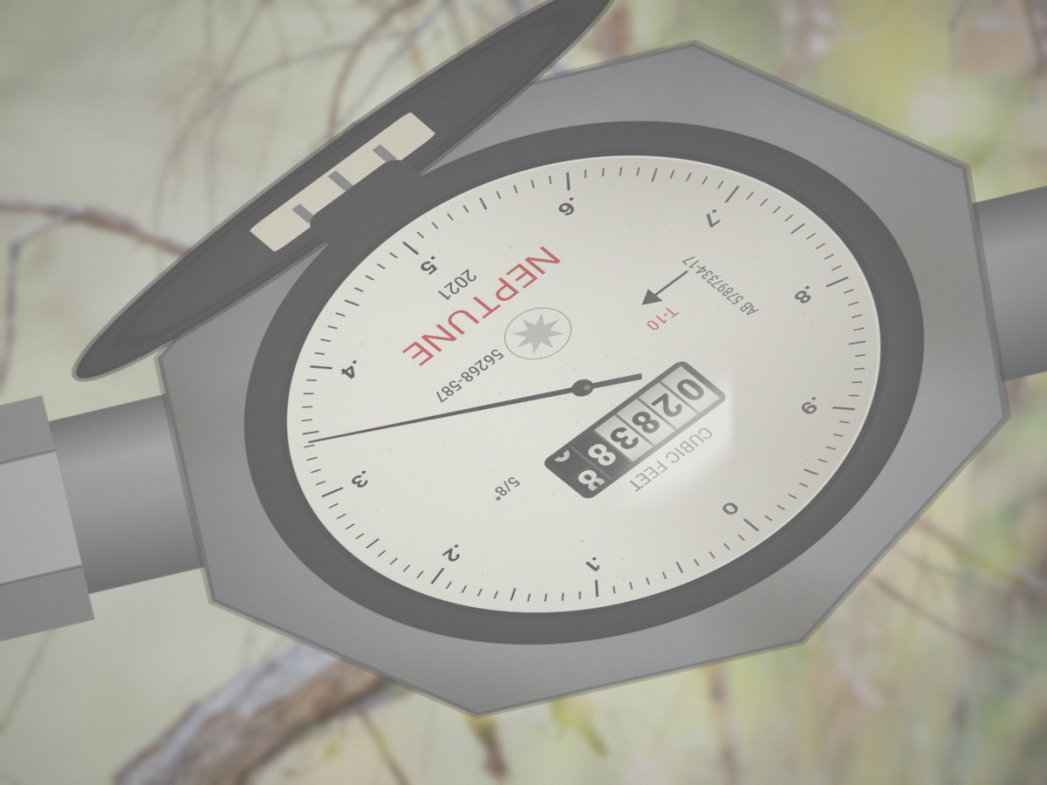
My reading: ft³ 28388.34
